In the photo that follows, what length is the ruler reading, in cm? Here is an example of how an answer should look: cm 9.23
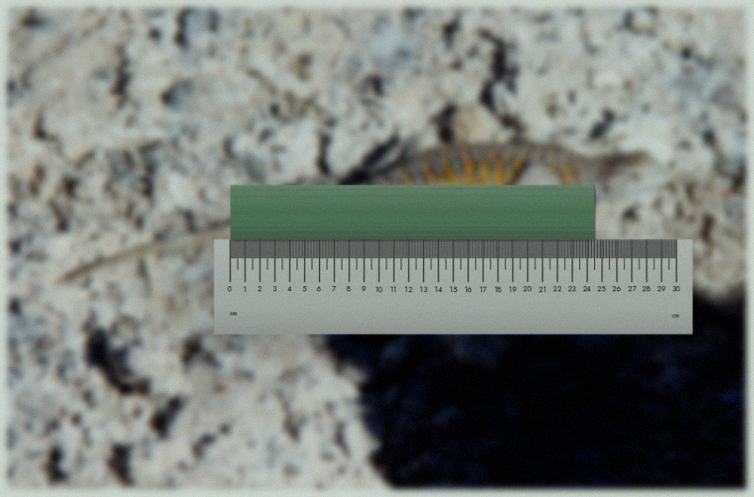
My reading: cm 24.5
